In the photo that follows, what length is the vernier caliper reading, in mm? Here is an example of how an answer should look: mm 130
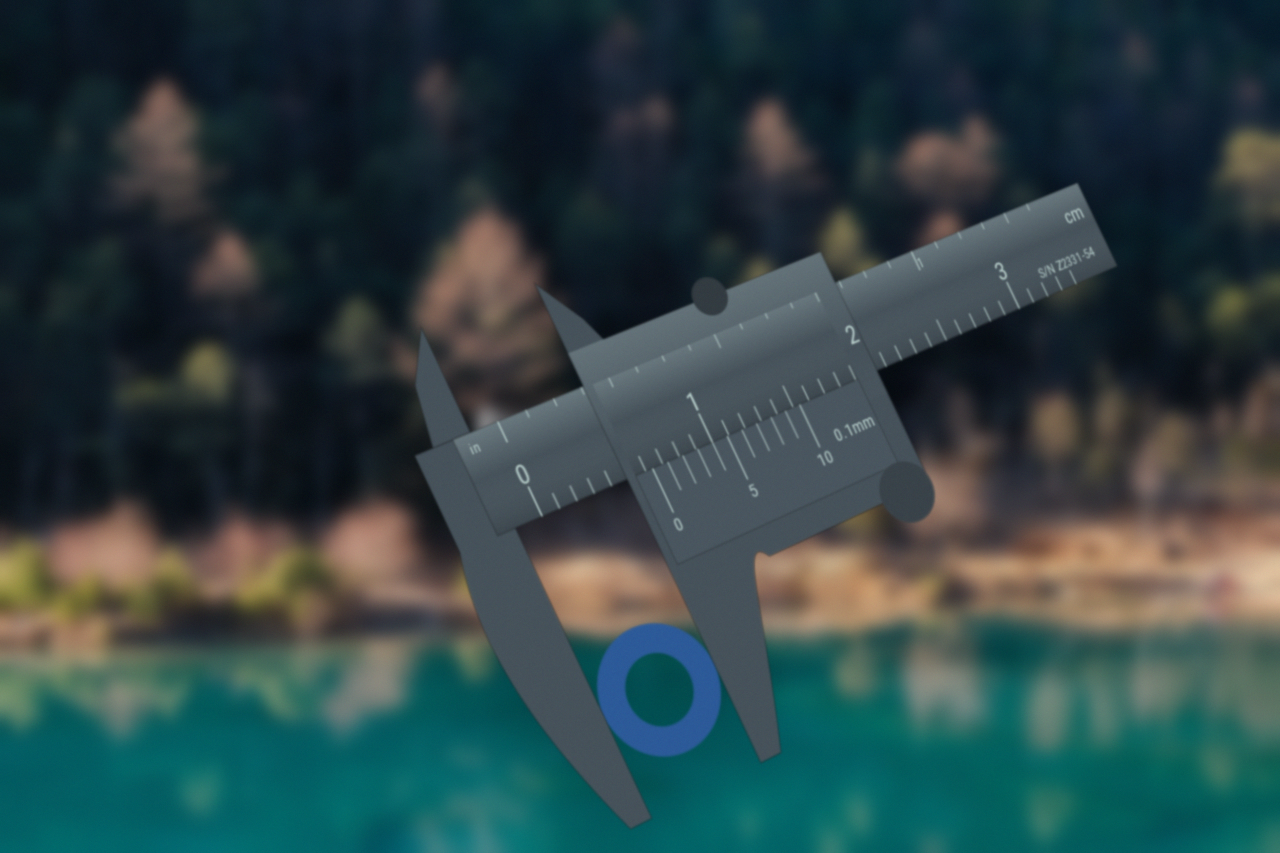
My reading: mm 6.4
